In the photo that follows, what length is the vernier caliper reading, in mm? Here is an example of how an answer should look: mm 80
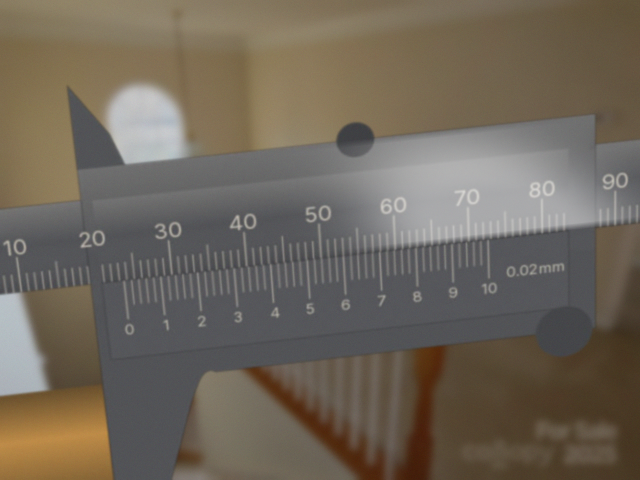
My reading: mm 23.6
